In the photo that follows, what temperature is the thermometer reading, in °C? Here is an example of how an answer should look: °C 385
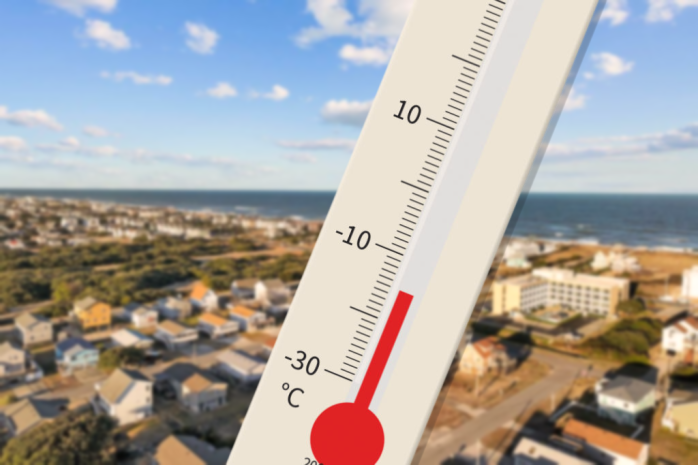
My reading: °C -15
